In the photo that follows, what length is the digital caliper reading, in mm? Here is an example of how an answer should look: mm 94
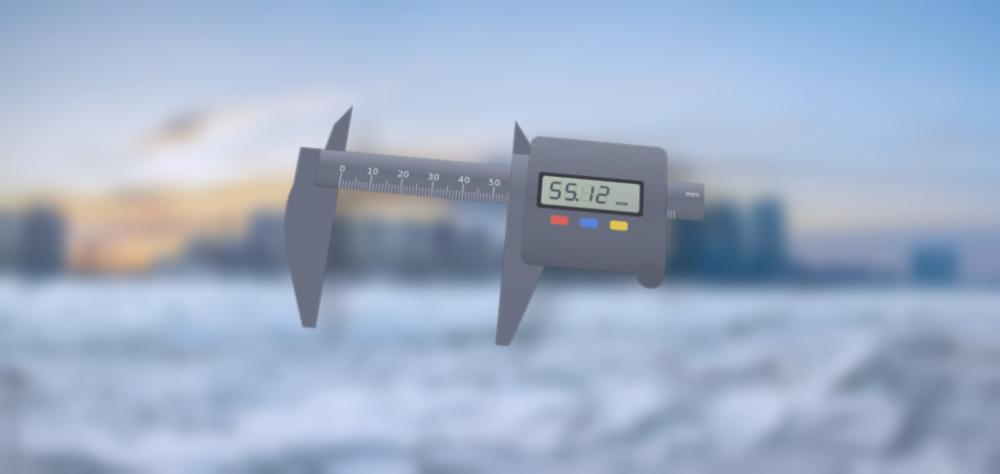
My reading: mm 55.12
